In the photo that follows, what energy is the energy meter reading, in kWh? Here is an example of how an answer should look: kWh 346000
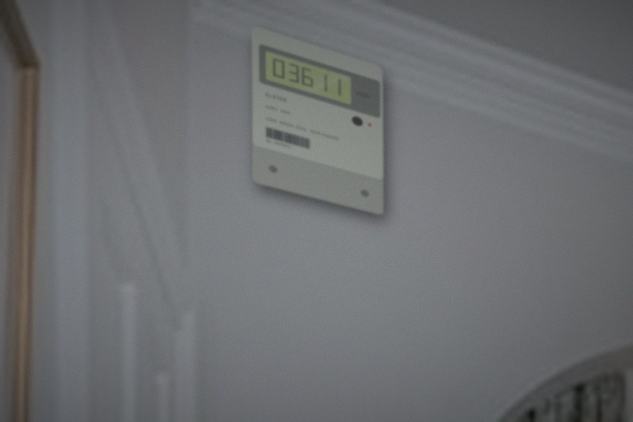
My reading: kWh 3611
